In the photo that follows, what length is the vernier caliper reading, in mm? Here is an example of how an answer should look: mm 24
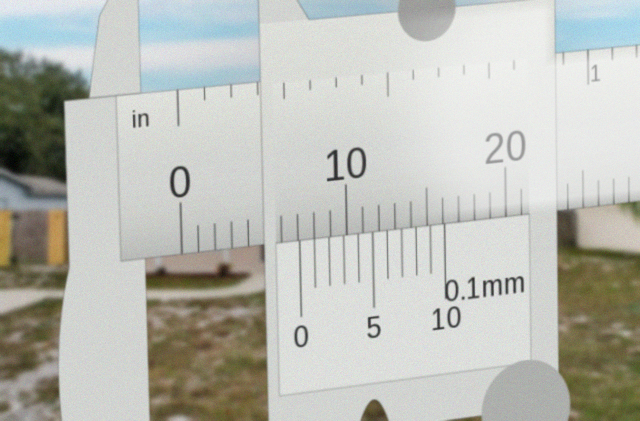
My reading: mm 7.1
